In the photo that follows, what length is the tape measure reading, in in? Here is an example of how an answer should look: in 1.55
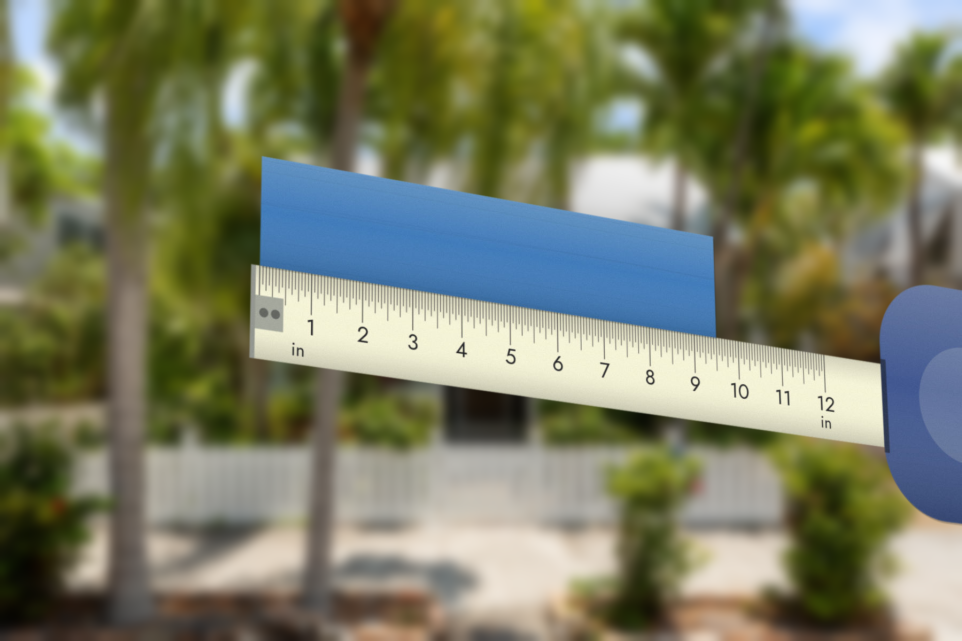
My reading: in 9.5
